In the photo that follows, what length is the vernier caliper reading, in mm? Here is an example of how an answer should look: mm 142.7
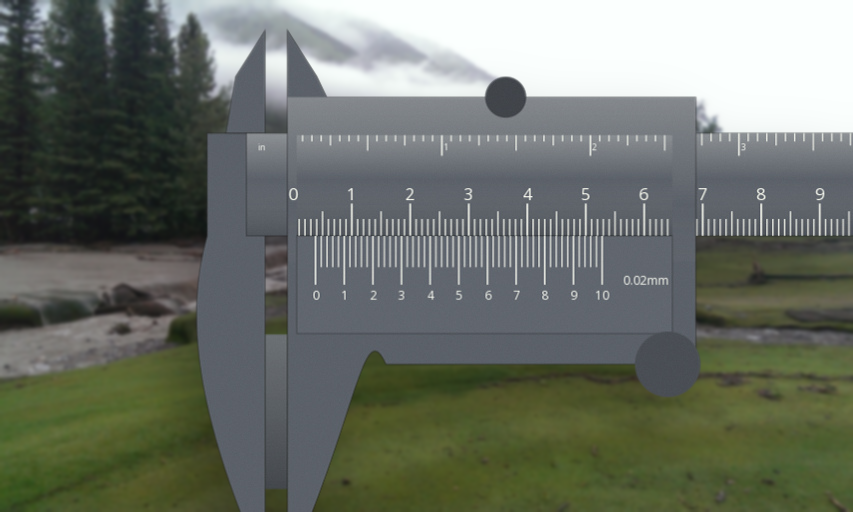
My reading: mm 3.8
